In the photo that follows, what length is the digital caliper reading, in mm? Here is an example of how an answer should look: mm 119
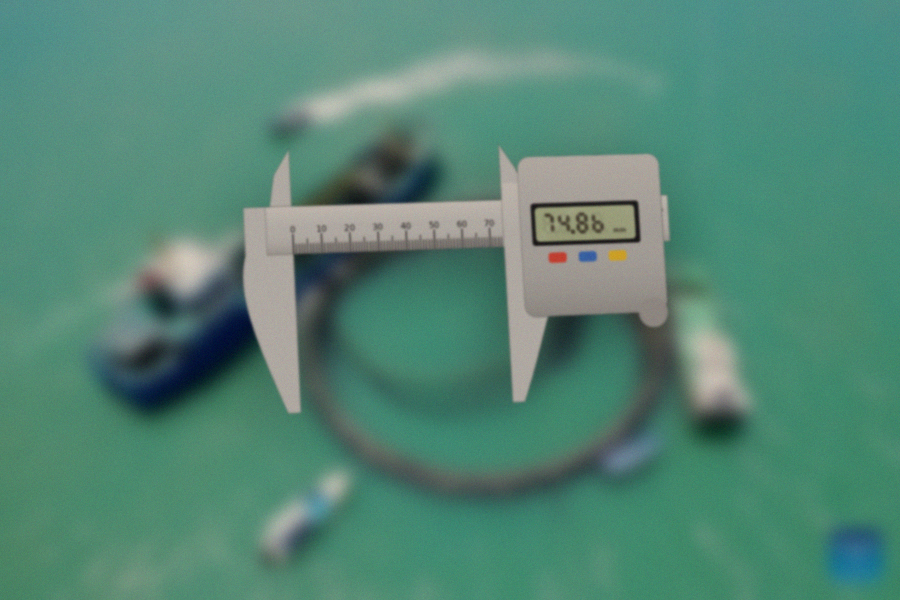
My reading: mm 74.86
